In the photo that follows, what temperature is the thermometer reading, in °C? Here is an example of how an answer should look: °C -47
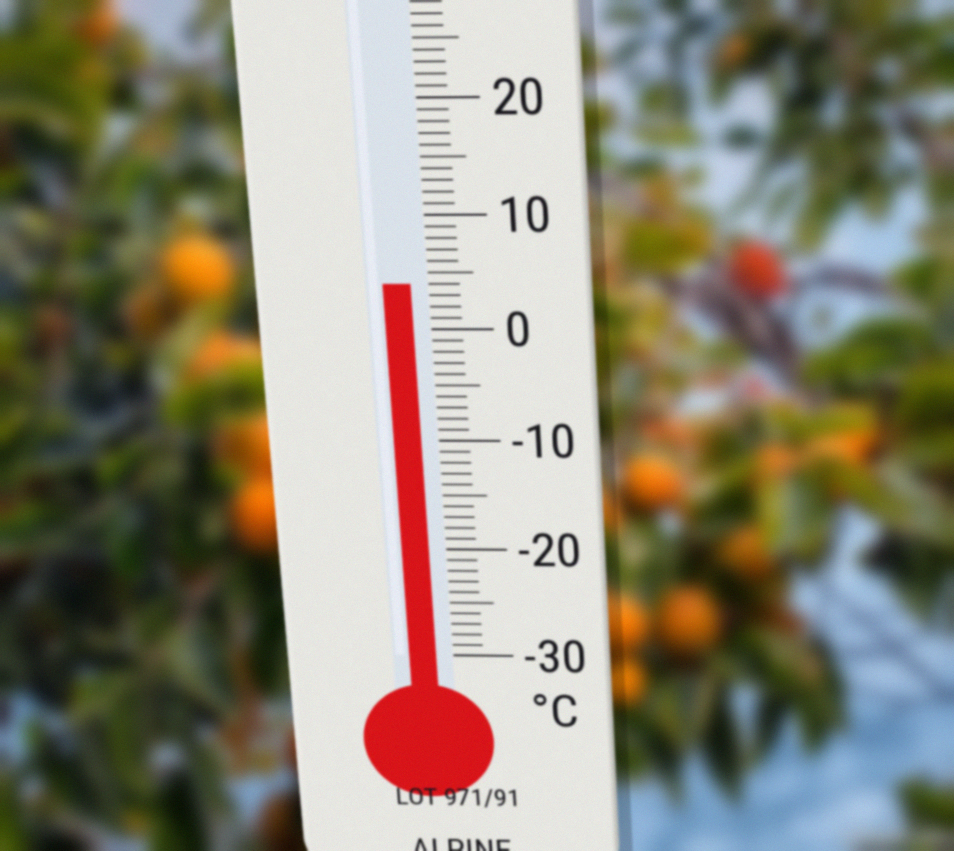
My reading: °C 4
